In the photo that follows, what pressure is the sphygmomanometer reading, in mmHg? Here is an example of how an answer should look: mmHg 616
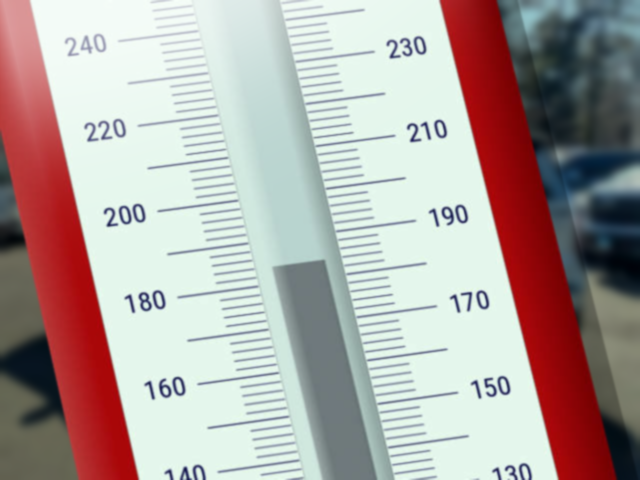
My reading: mmHg 184
